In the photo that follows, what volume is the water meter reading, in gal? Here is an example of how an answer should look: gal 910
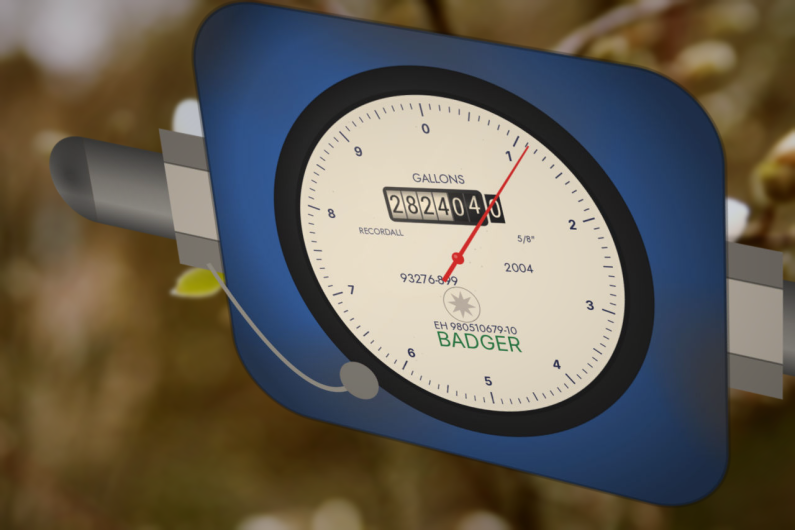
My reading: gal 2824041.1
